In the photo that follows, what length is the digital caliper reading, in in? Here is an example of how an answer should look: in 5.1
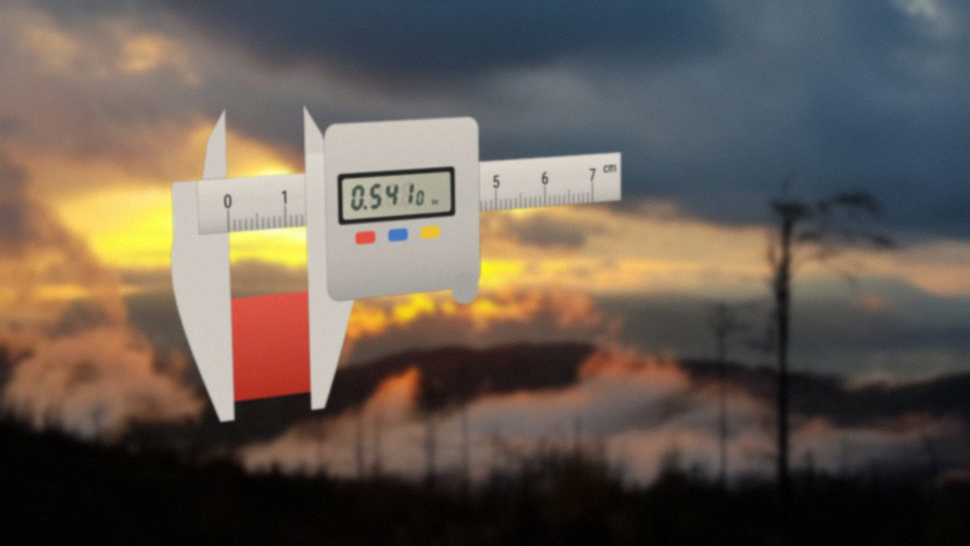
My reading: in 0.5410
